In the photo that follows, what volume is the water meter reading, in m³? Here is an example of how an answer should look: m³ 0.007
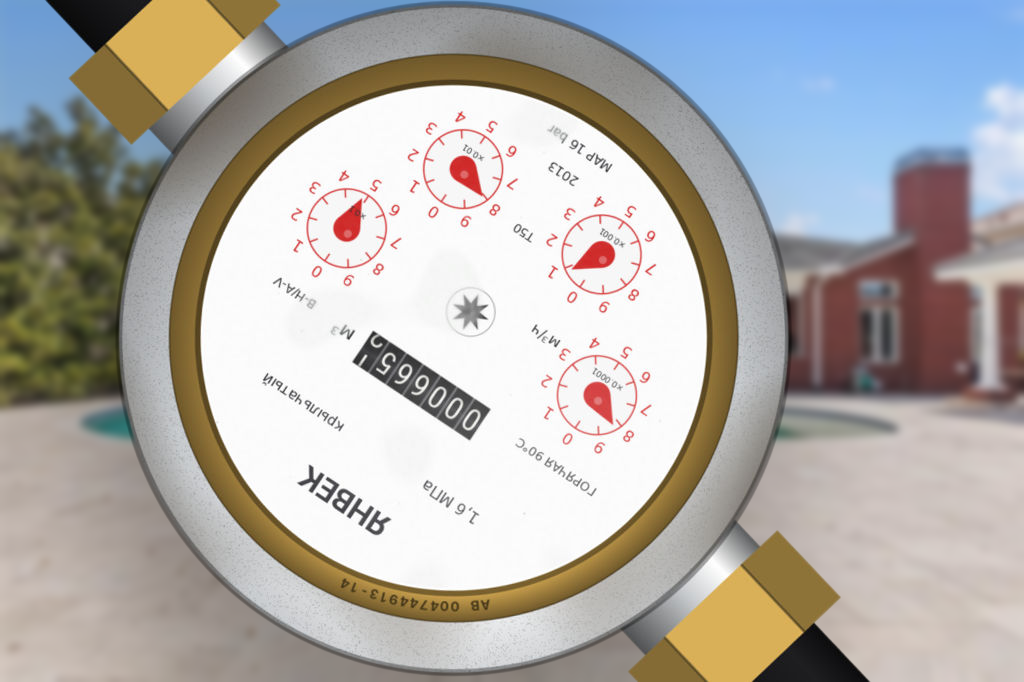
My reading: m³ 6651.4808
